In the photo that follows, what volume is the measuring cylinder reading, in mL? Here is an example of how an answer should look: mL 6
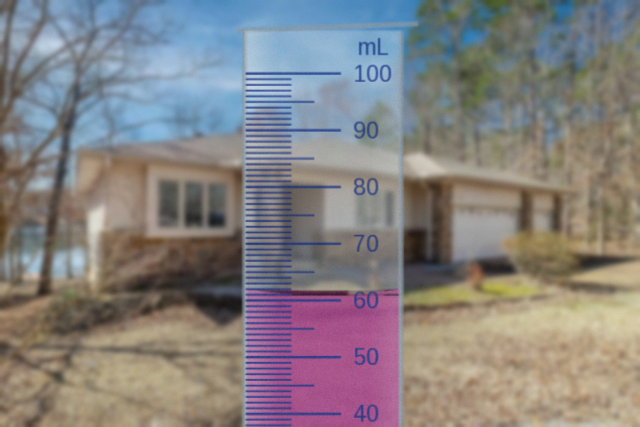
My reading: mL 61
